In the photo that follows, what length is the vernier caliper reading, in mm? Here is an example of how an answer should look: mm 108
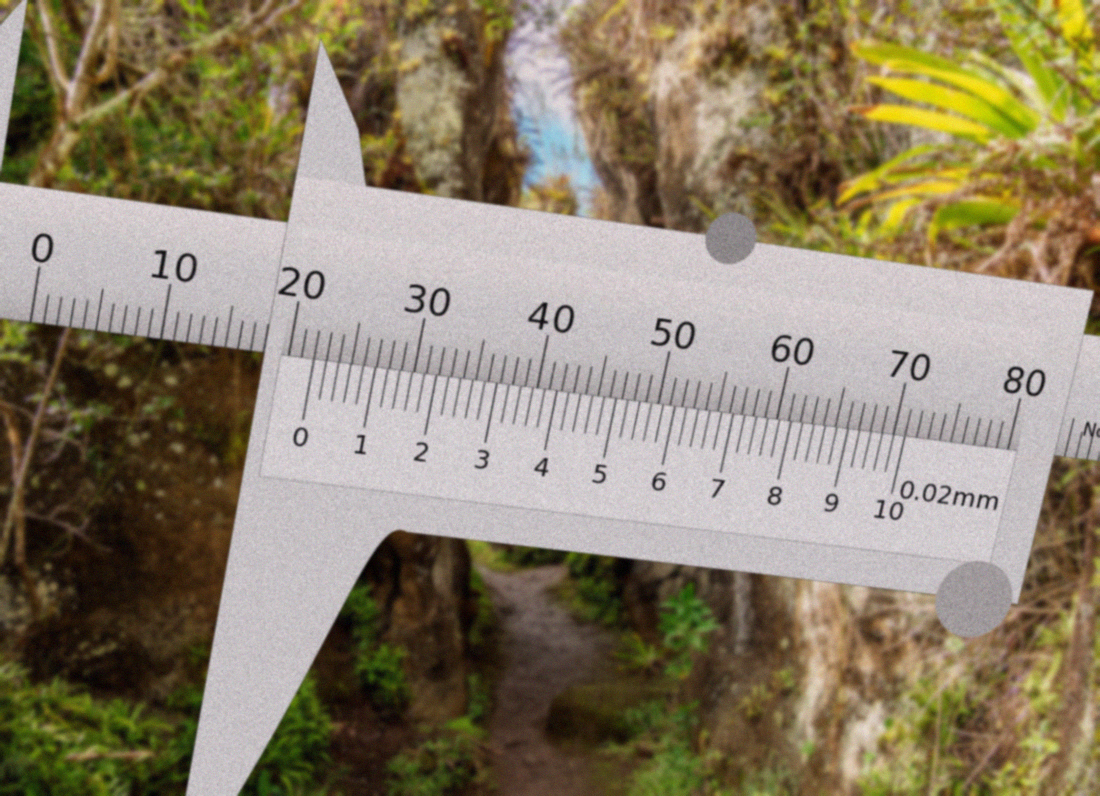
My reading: mm 22.0
